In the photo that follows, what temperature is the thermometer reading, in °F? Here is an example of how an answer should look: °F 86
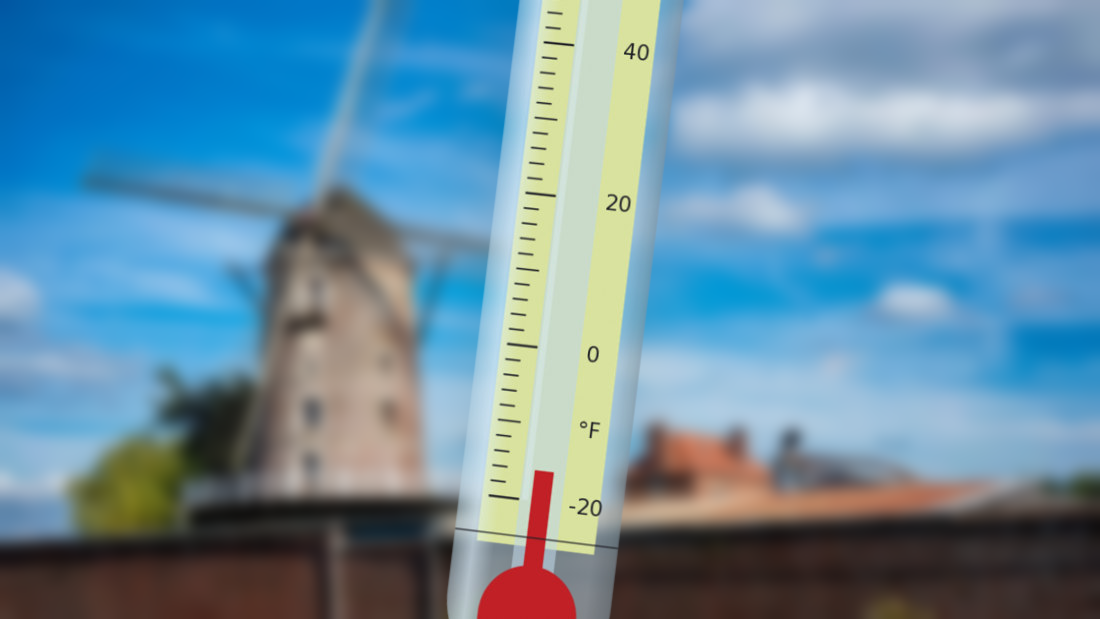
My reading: °F -16
